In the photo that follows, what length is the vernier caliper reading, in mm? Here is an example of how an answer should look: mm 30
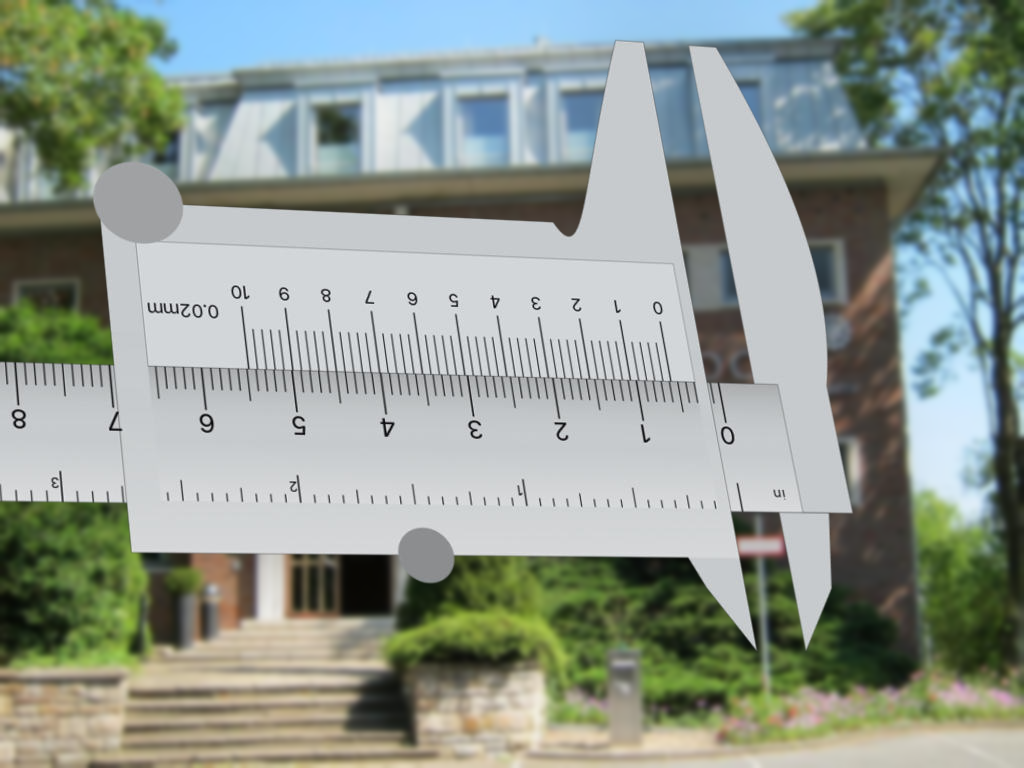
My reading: mm 5.8
